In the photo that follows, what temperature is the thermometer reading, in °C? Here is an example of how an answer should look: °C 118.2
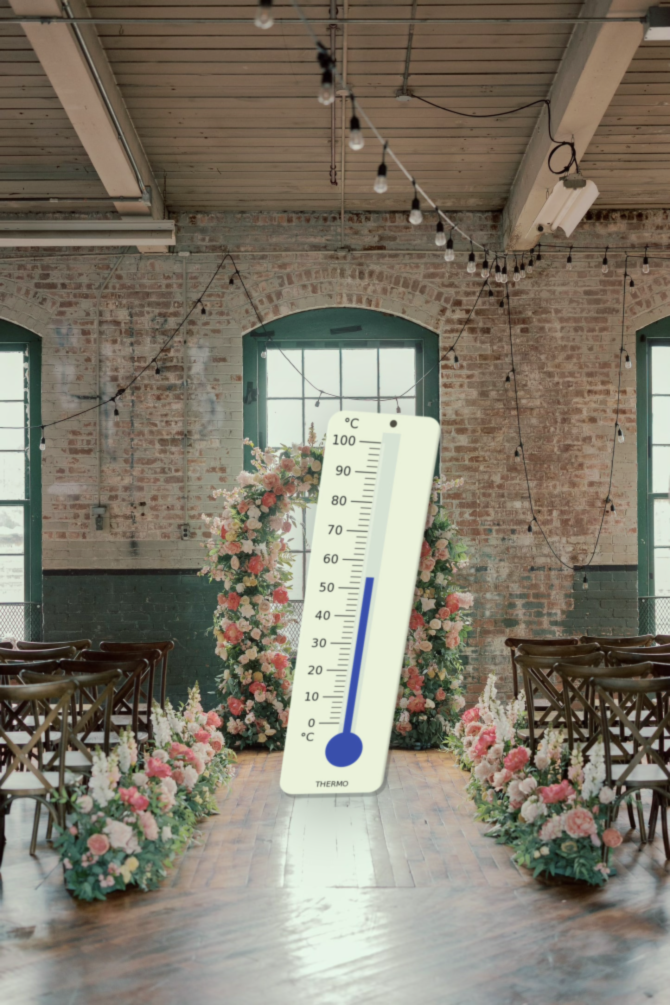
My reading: °C 54
